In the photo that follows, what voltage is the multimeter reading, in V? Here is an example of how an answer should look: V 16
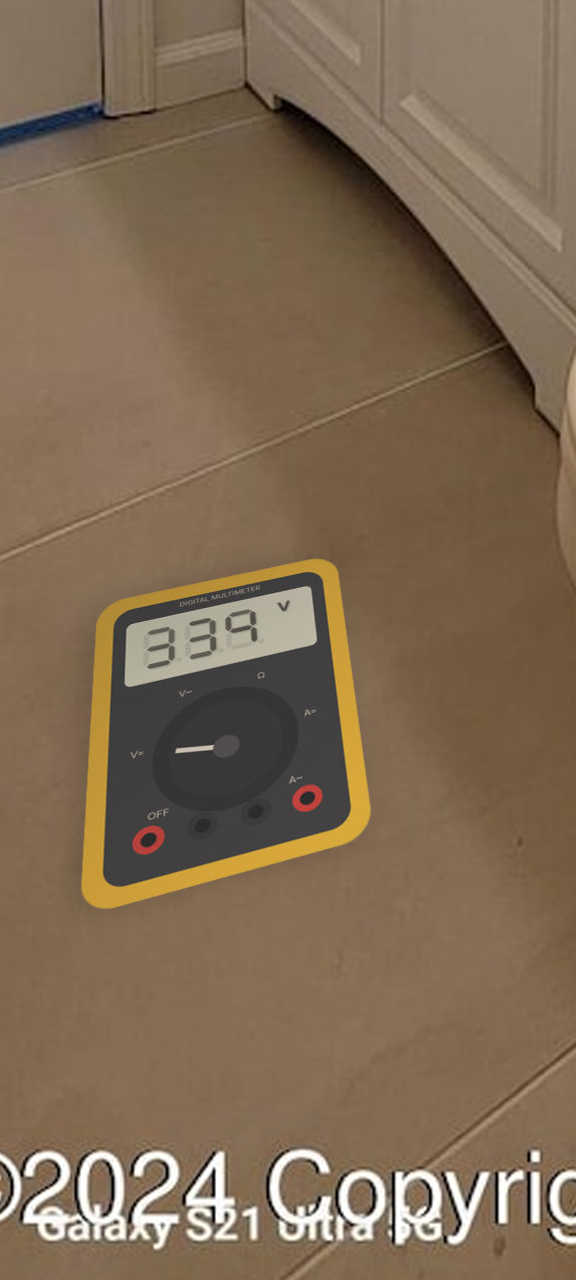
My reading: V 339
